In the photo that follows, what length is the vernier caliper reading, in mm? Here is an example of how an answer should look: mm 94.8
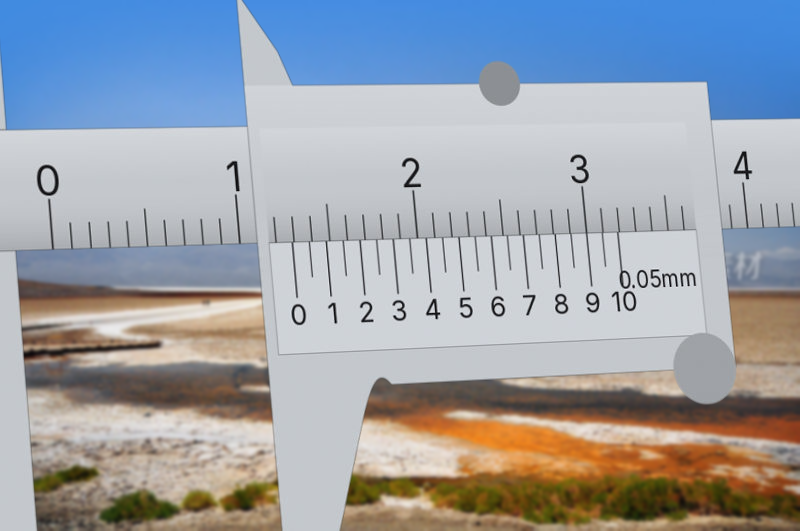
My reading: mm 12.9
